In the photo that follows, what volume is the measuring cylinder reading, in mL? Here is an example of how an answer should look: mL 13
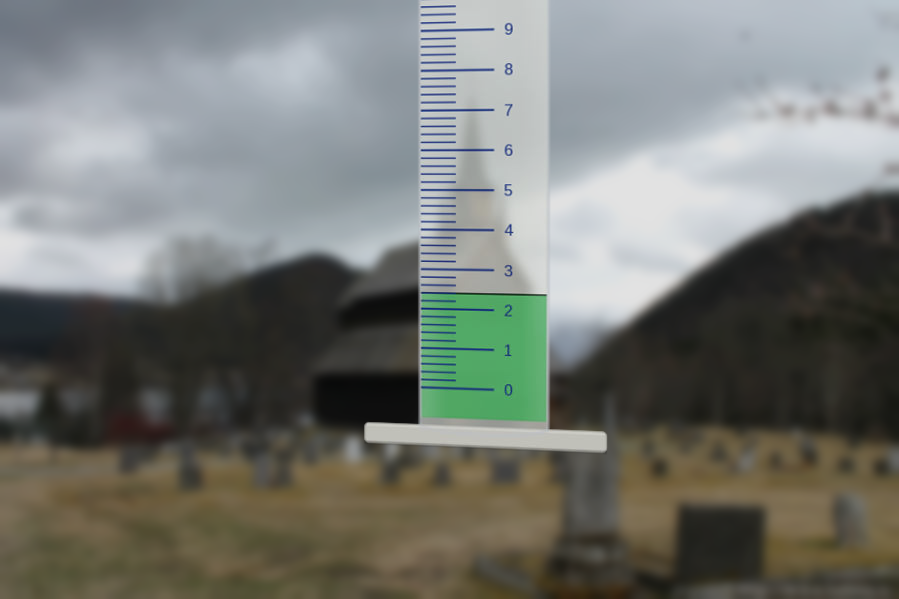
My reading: mL 2.4
